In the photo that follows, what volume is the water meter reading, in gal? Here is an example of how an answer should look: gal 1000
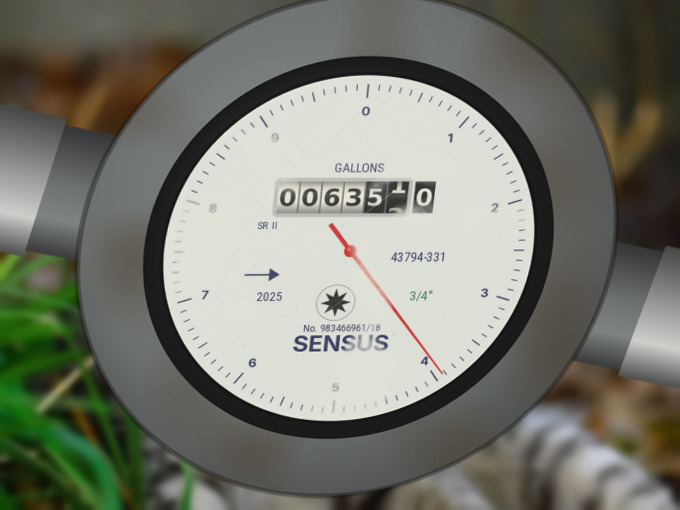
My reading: gal 63513.9
